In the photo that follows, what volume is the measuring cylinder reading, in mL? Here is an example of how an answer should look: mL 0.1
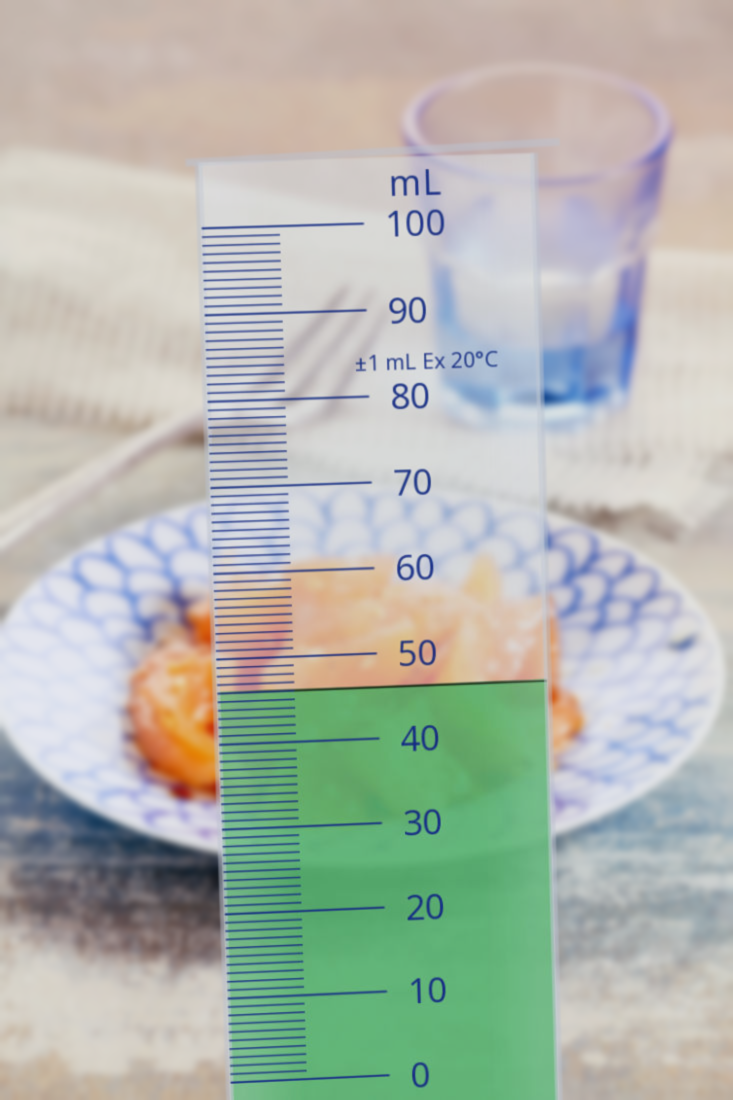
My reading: mL 46
